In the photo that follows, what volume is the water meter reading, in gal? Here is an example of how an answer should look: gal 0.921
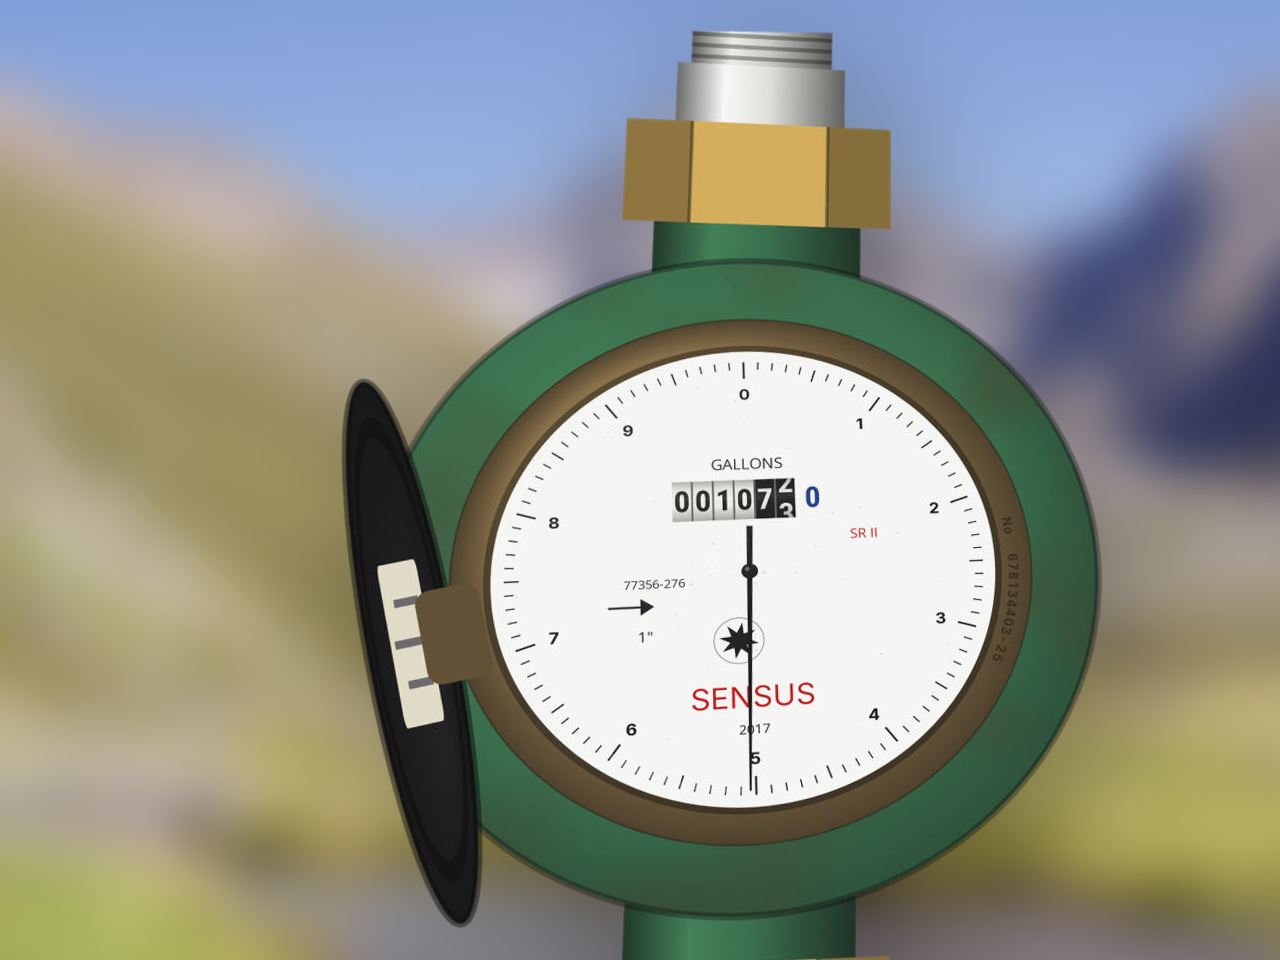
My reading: gal 10725.0
